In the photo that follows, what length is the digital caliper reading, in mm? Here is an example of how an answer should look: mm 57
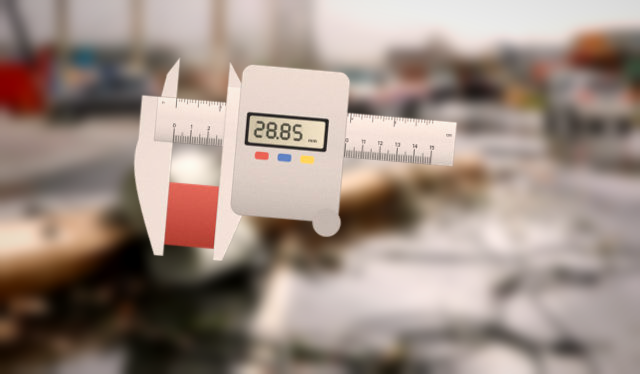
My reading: mm 28.85
